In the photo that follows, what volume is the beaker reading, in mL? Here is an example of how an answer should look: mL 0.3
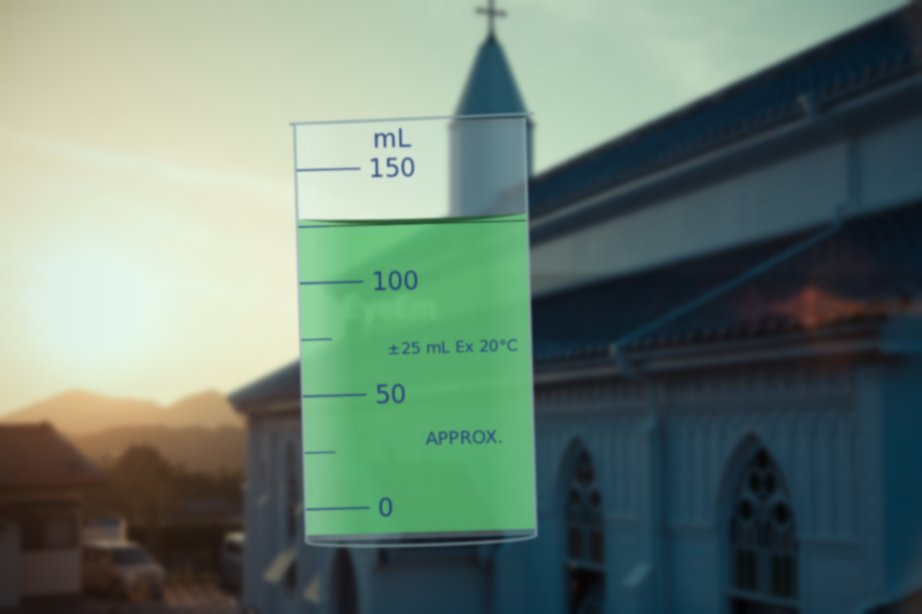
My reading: mL 125
